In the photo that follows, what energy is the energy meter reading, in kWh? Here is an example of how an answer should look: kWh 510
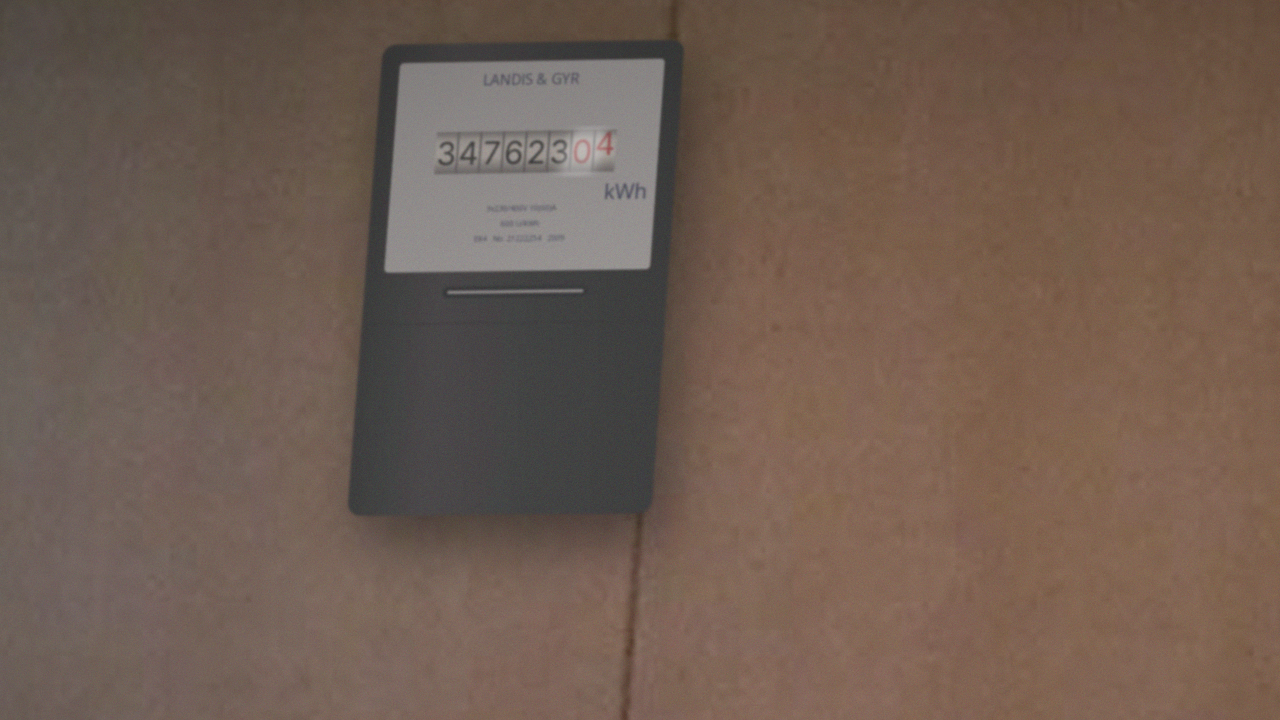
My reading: kWh 347623.04
